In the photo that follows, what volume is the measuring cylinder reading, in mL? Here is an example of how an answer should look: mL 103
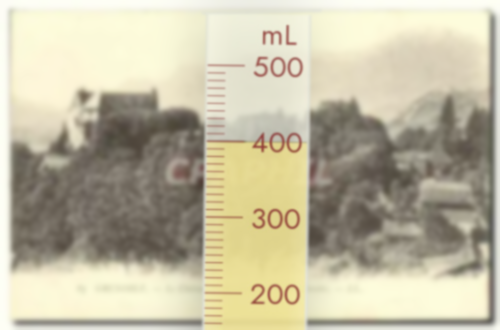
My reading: mL 400
